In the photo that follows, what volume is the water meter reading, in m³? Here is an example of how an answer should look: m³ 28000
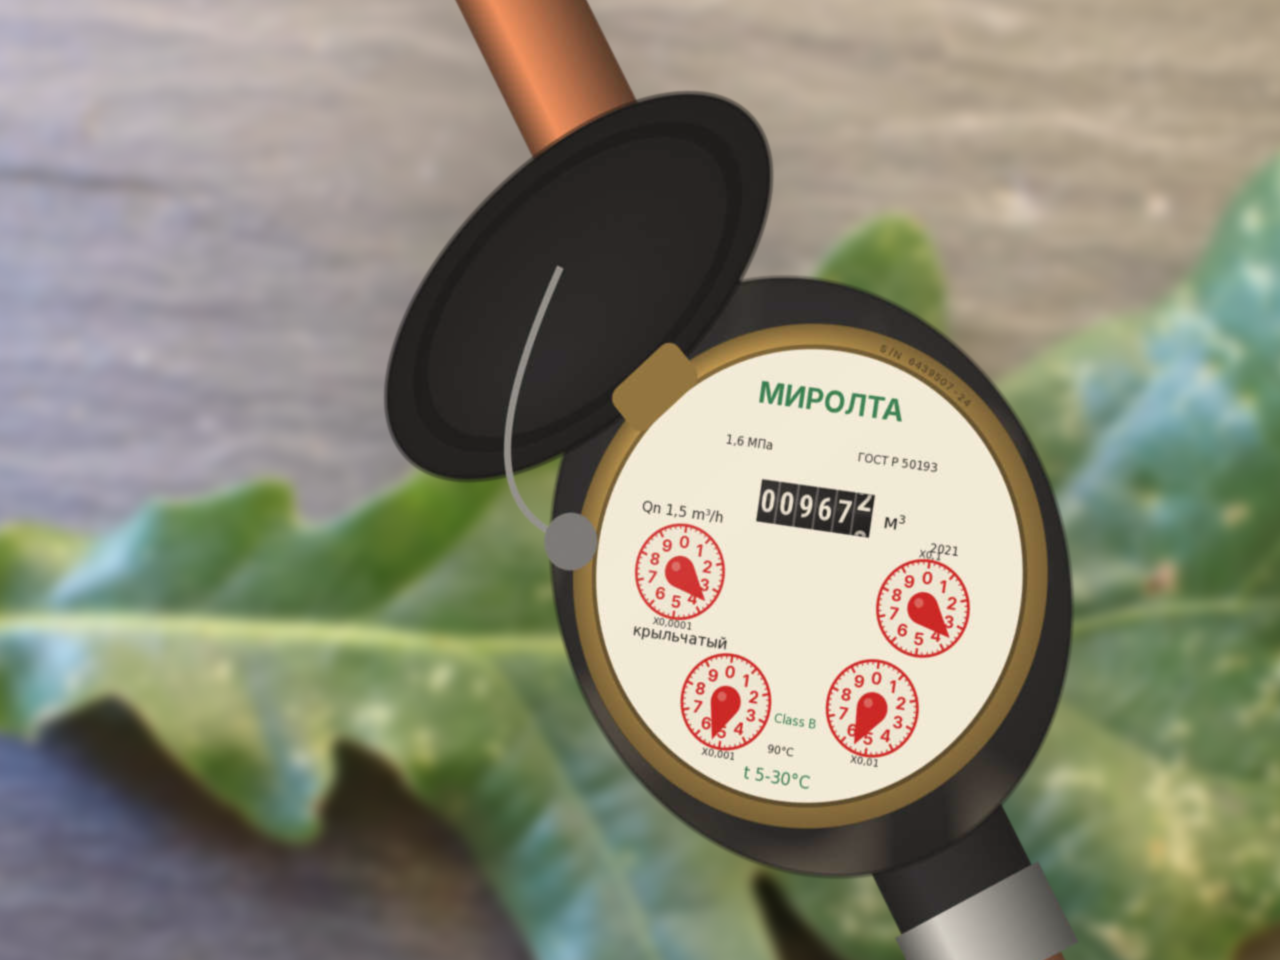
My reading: m³ 9672.3553
